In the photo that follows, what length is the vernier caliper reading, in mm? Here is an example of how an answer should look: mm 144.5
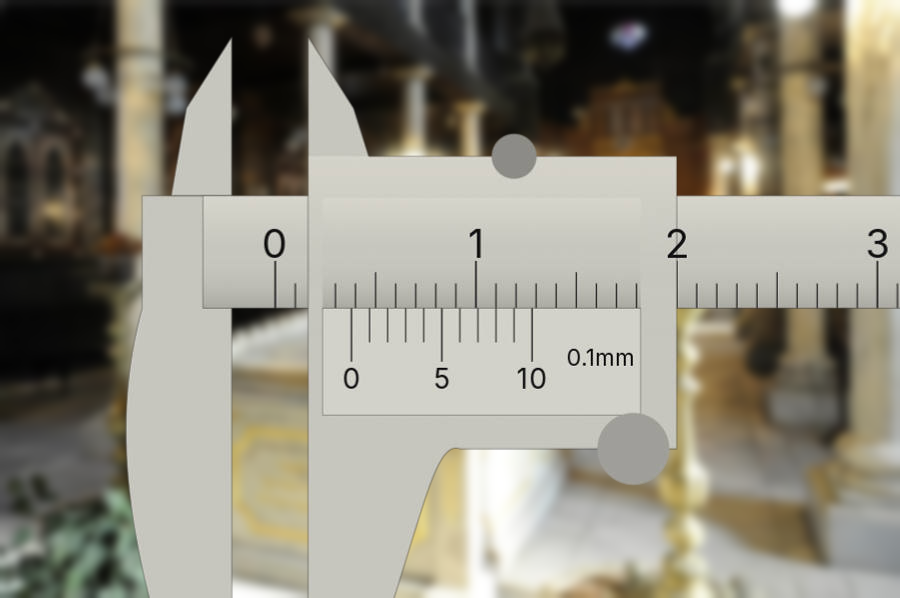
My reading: mm 3.8
